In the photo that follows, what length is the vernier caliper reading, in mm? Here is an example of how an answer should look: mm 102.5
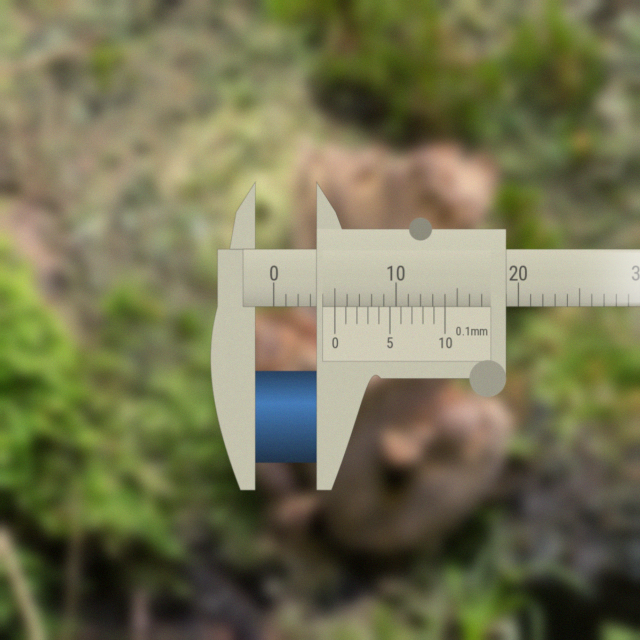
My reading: mm 5.0
